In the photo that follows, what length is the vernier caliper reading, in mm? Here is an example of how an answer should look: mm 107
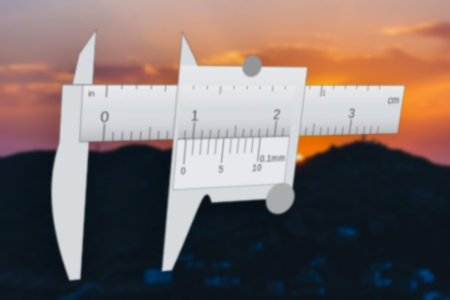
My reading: mm 9.2
